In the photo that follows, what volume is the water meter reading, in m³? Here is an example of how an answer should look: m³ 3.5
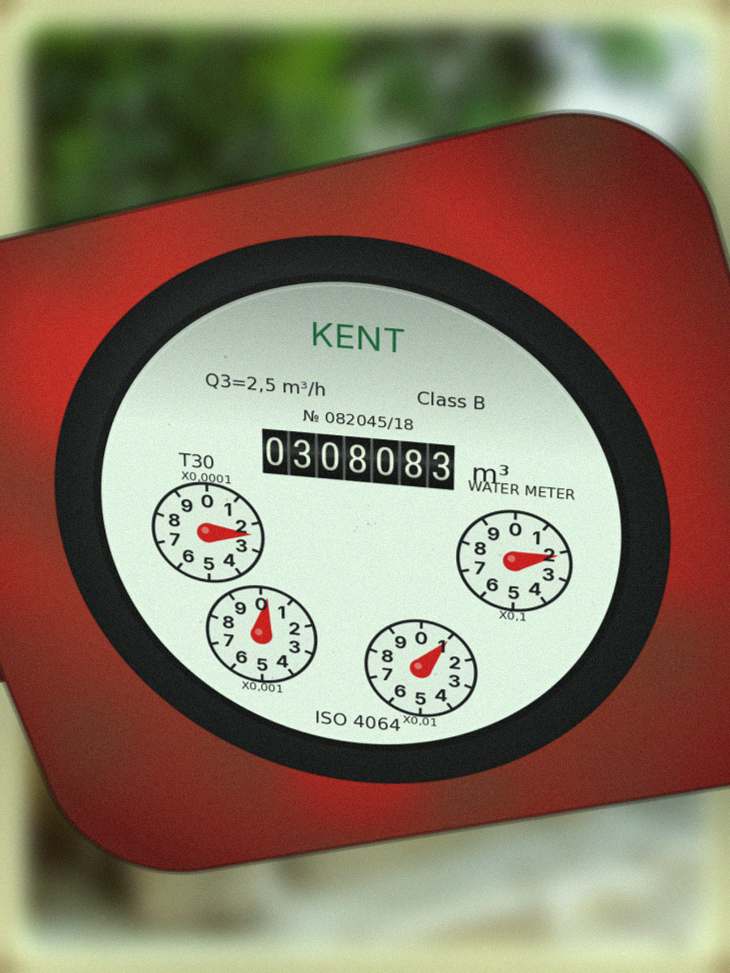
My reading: m³ 308083.2102
